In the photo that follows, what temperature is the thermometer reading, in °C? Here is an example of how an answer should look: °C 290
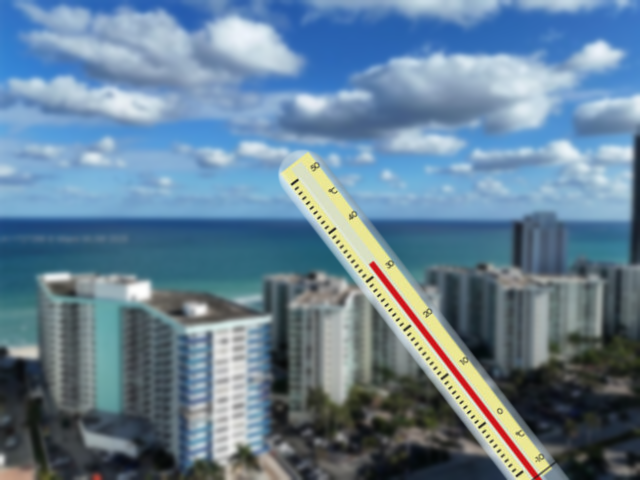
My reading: °C 32
